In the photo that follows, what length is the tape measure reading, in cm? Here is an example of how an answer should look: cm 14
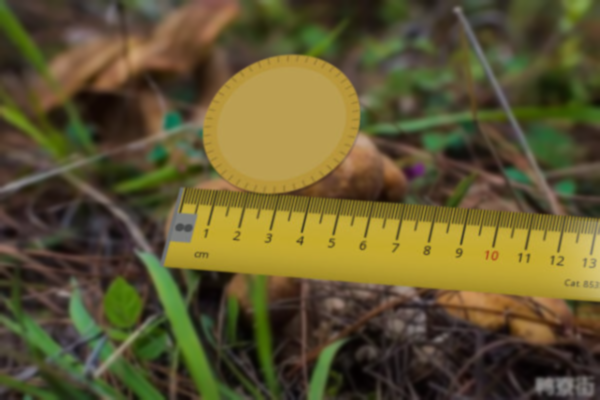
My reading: cm 5
